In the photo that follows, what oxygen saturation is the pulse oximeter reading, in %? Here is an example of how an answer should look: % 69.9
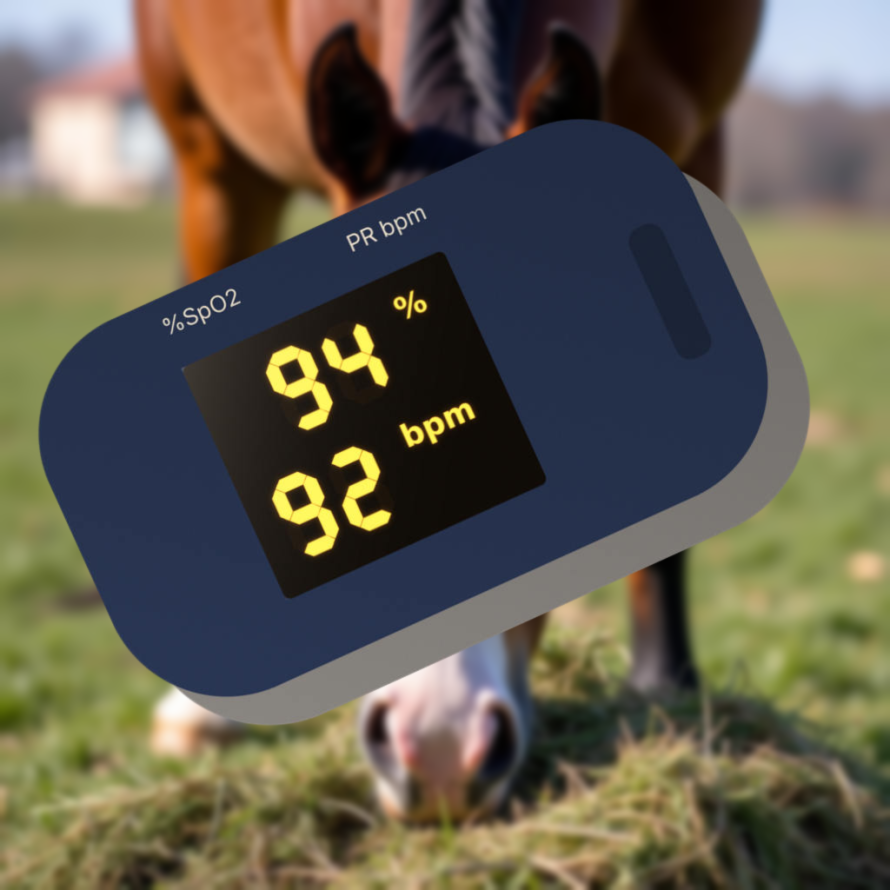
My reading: % 94
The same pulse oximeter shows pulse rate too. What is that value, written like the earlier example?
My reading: bpm 92
